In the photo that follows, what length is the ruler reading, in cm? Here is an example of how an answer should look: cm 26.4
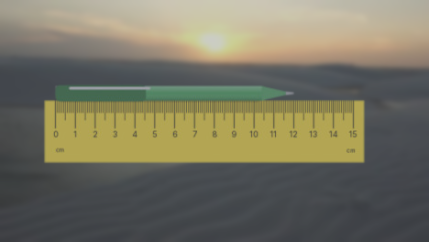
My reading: cm 12
